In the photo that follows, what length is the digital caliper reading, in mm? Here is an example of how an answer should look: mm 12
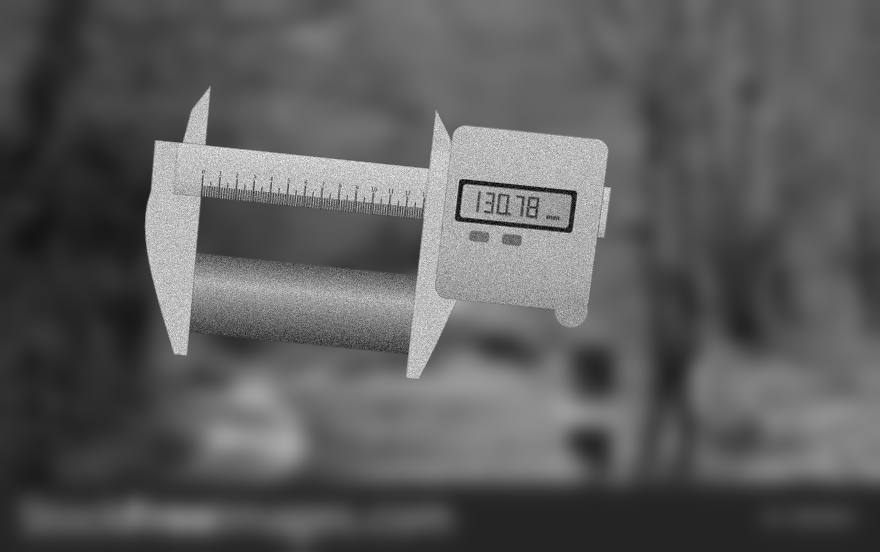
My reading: mm 130.78
